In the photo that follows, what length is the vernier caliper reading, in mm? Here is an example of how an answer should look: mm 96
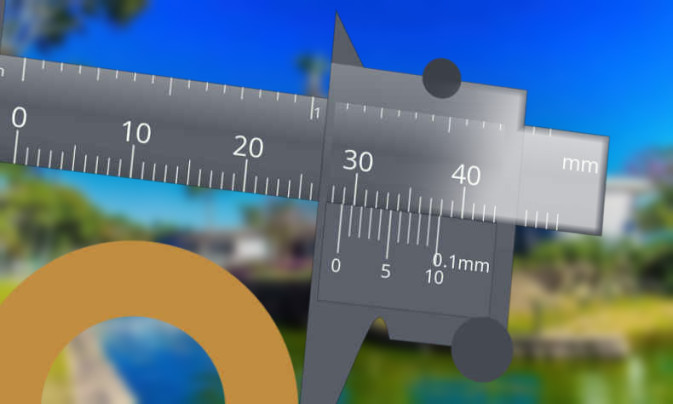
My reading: mm 28.9
